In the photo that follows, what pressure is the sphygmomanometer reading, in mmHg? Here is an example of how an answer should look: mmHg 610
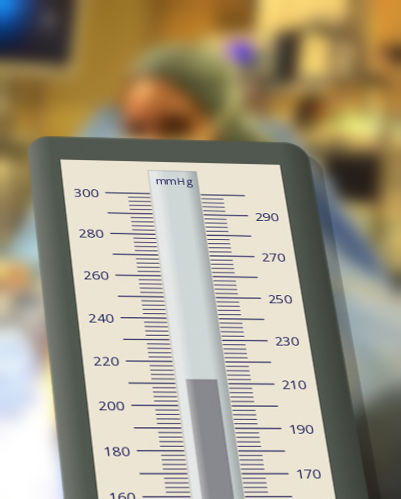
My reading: mmHg 212
